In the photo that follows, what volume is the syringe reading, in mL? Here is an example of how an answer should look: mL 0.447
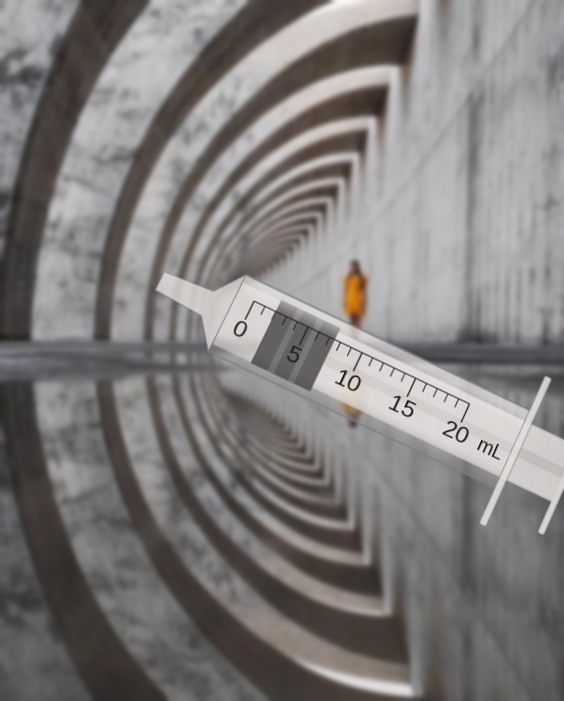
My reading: mL 2
